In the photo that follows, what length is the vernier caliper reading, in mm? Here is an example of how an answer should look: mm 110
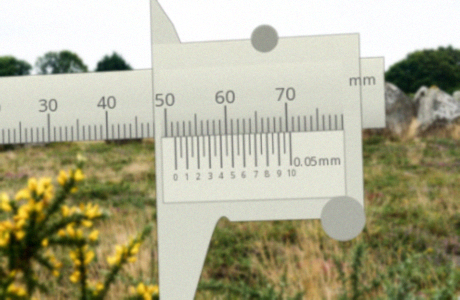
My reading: mm 51.5
